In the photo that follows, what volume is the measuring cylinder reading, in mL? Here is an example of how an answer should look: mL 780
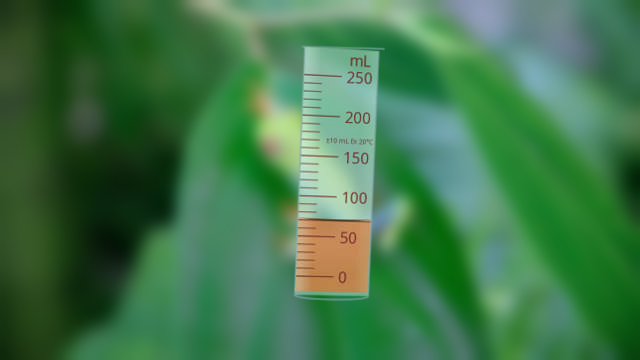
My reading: mL 70
